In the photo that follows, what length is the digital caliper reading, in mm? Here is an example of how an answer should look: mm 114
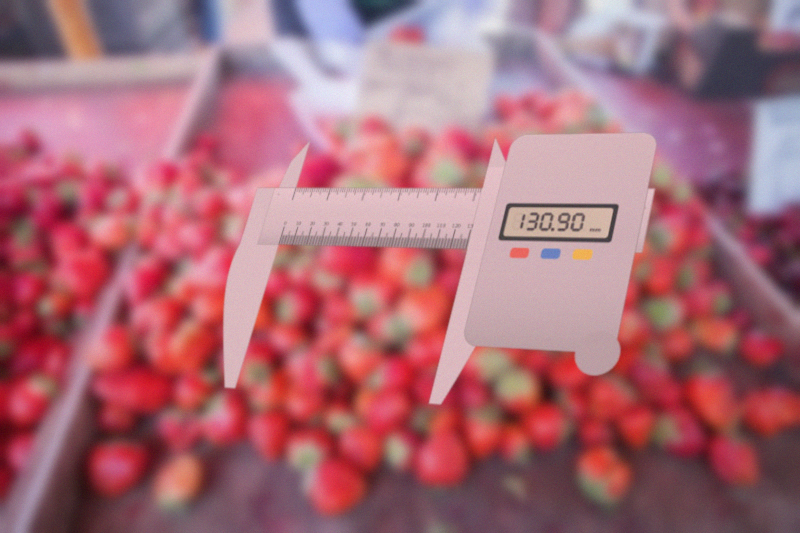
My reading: mm 130.90
